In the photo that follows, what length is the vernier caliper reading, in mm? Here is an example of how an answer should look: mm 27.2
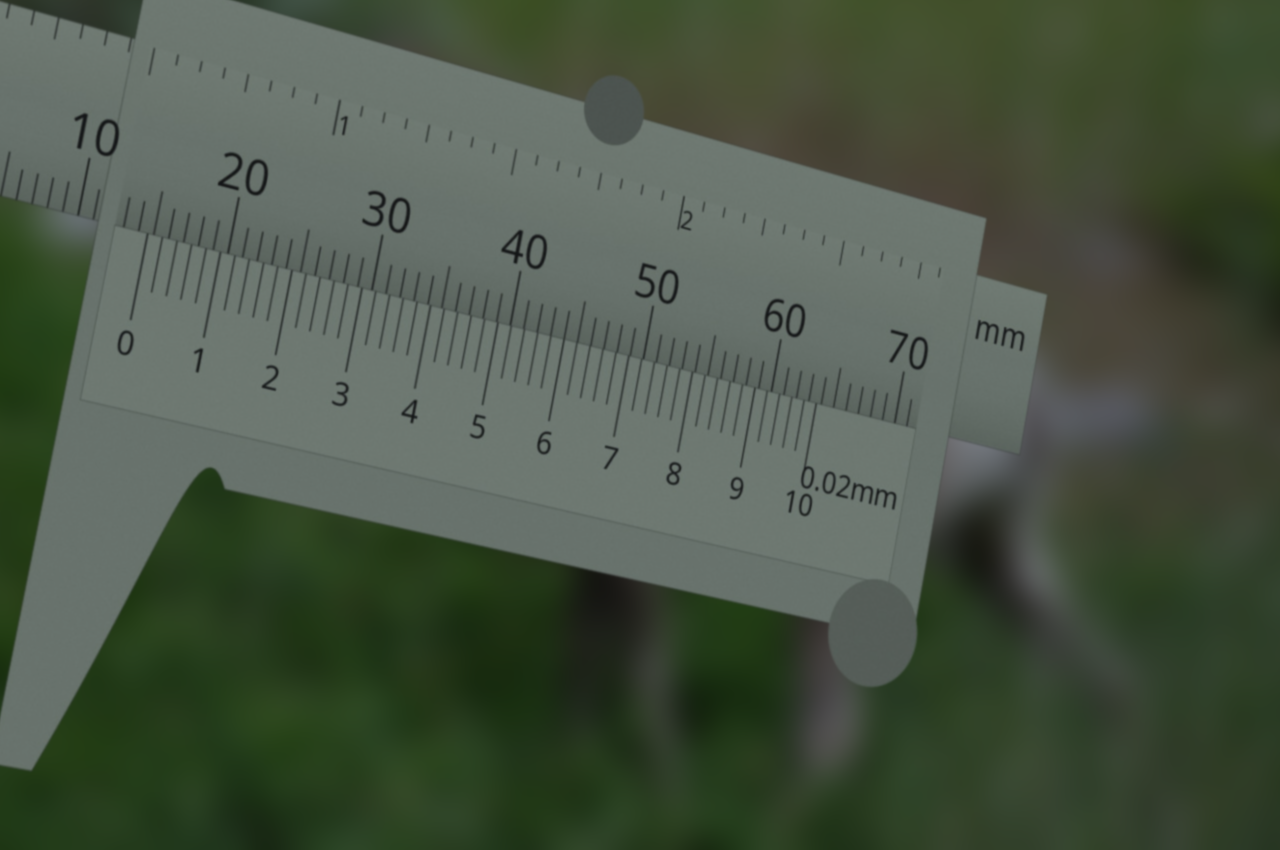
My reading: mm 14.6
